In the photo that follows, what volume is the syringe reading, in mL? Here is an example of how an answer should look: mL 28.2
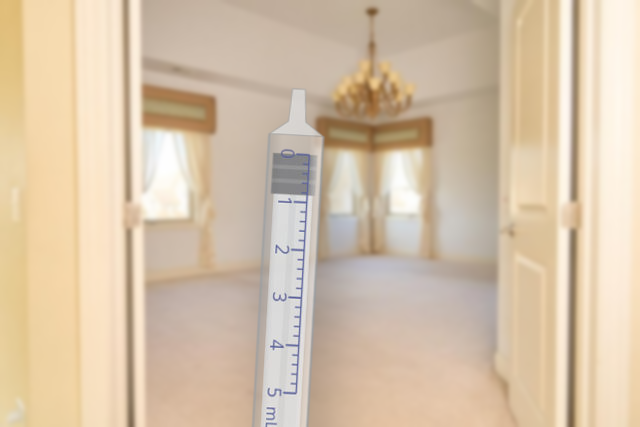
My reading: mL 0
